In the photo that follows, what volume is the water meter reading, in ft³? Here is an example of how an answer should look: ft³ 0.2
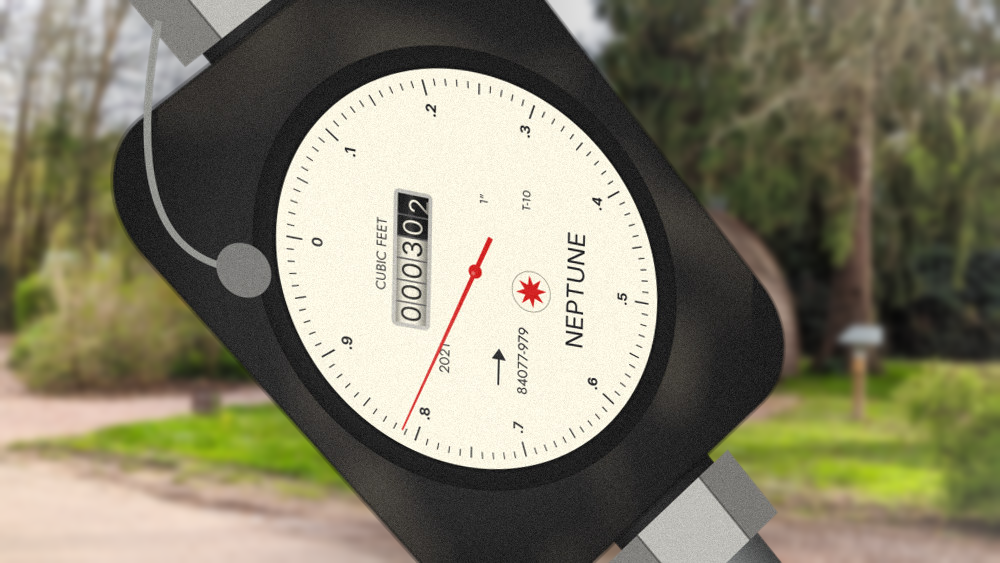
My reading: ft³ 301.81
